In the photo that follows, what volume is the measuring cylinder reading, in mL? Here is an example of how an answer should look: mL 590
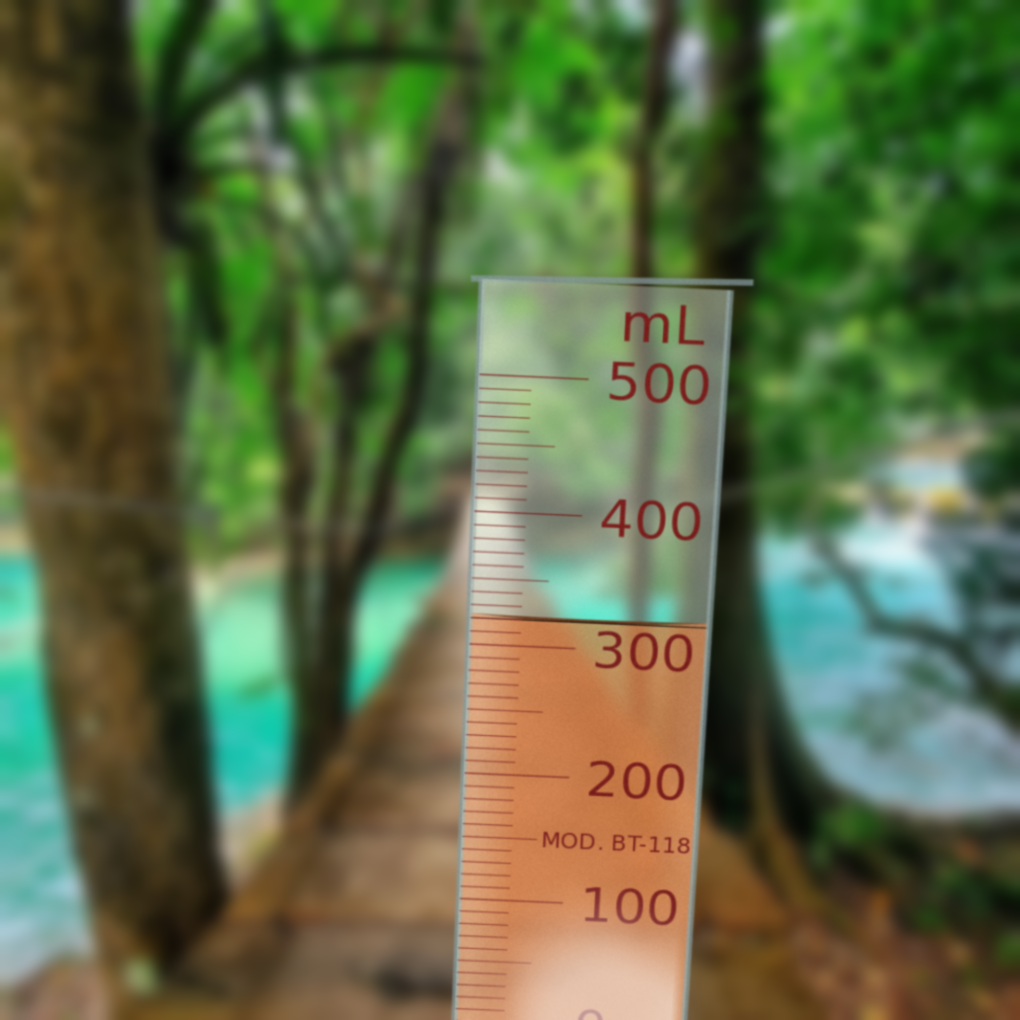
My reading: mL 320
